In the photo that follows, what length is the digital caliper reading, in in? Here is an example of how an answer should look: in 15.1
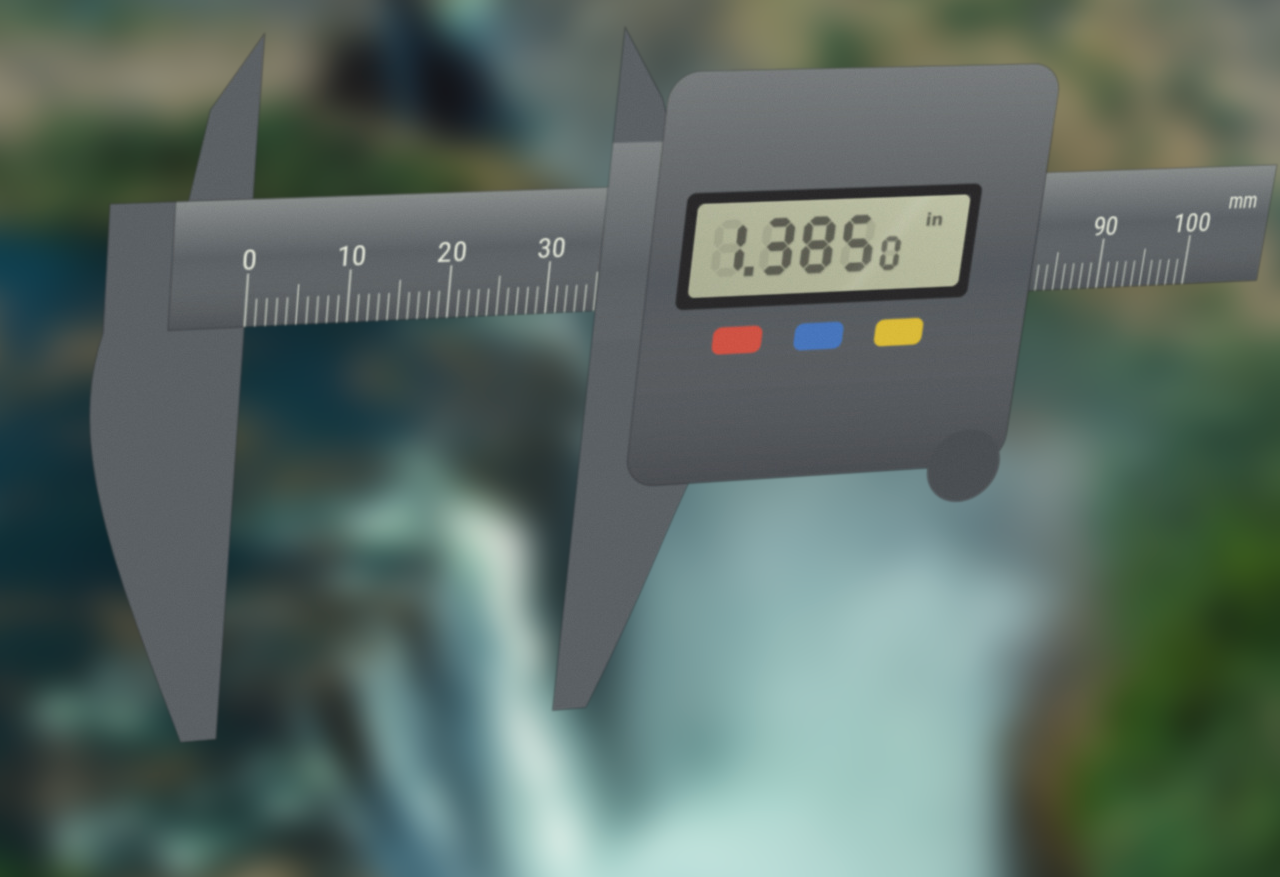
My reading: in 1.3850
